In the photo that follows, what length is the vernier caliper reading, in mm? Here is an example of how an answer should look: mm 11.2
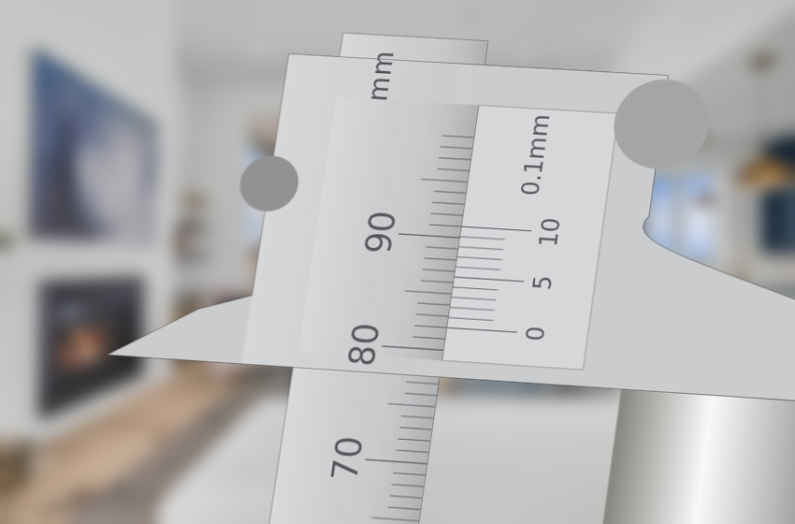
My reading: mm 82.0
